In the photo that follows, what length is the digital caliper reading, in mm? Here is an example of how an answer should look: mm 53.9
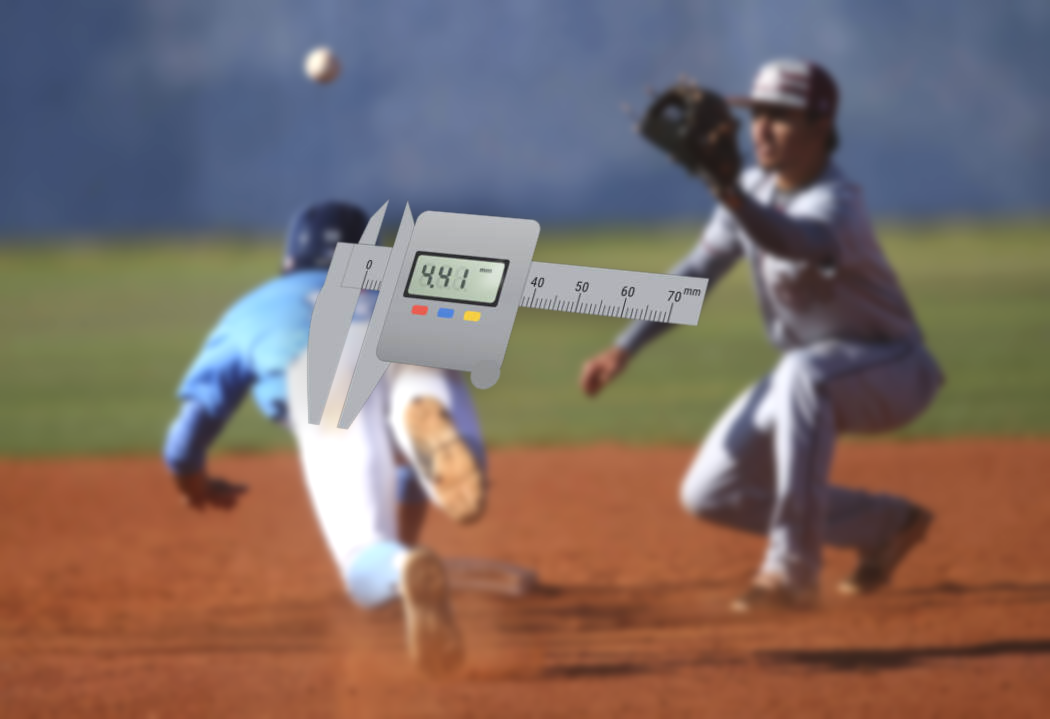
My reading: mm 4.41
